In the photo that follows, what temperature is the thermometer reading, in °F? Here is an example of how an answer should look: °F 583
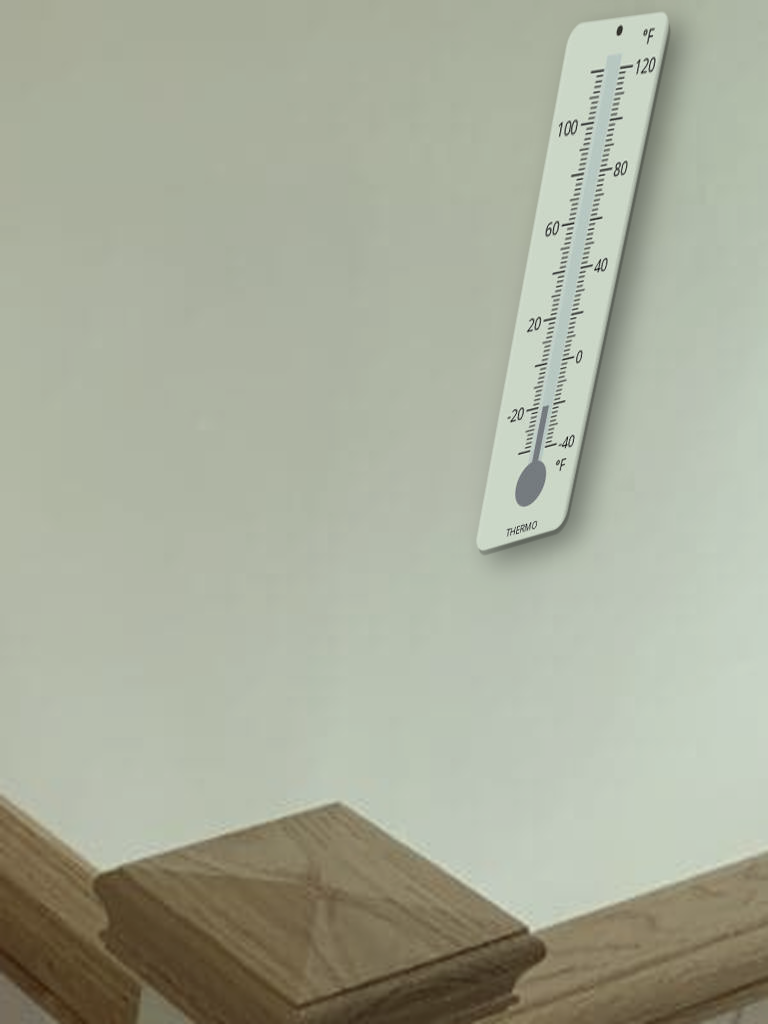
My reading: °F -20
